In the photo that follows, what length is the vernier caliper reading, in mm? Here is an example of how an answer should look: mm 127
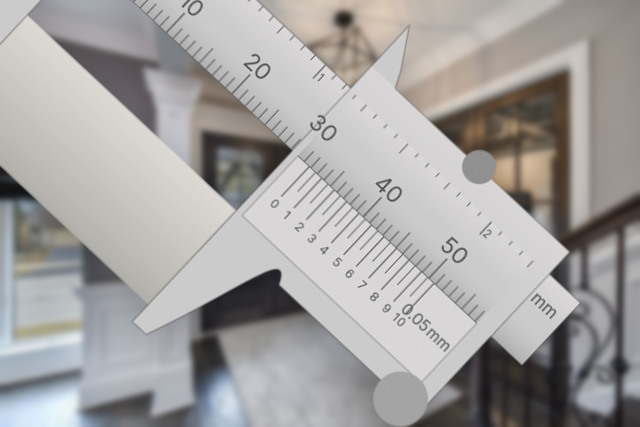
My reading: mm 31.8
